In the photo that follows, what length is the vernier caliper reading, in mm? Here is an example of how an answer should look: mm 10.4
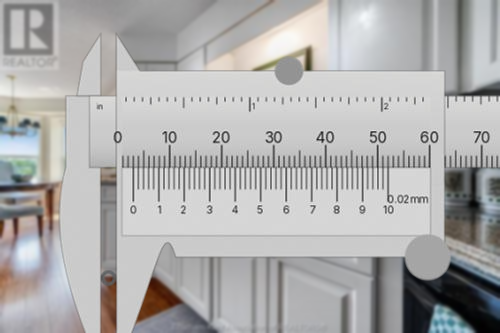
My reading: mm 3.0
